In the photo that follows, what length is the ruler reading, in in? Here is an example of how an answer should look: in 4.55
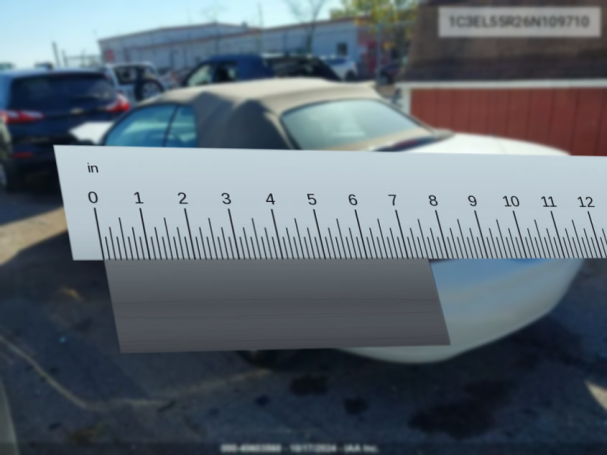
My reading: in 7.5
